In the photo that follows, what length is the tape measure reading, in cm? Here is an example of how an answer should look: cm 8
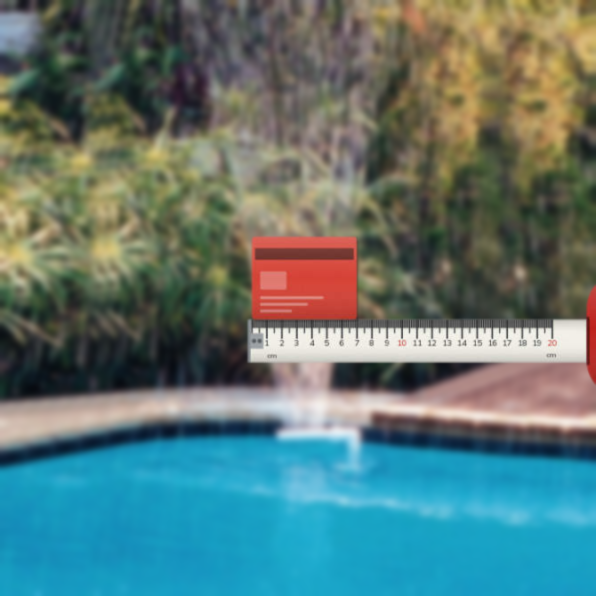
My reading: cm 7
